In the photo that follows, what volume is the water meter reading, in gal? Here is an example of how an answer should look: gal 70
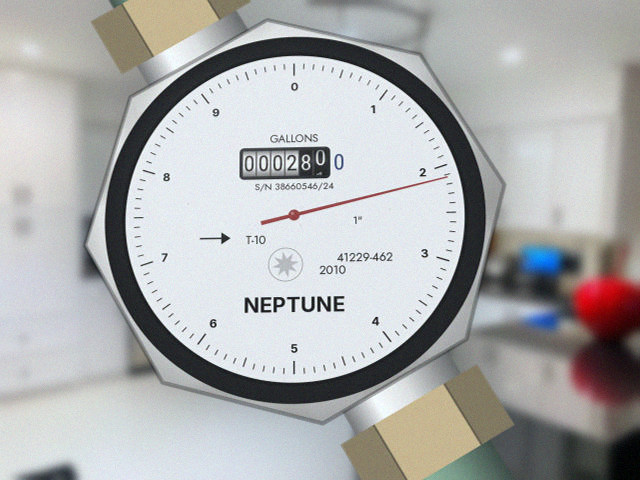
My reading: gal 2802.1
